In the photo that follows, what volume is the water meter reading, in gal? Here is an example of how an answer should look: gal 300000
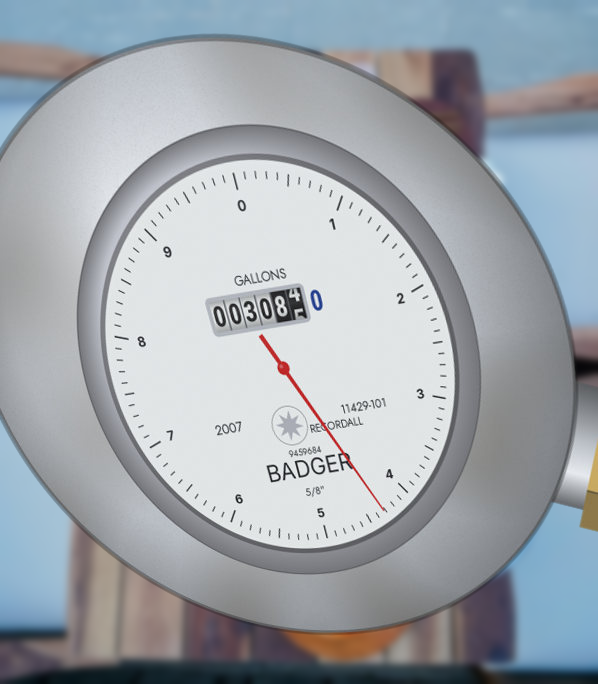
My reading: gal 30844.3
